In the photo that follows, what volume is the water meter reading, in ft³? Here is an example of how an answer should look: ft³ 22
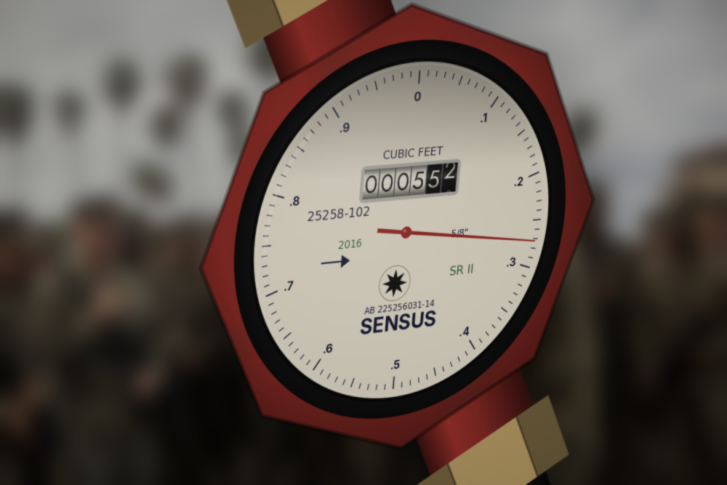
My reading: ft³ 552.27
